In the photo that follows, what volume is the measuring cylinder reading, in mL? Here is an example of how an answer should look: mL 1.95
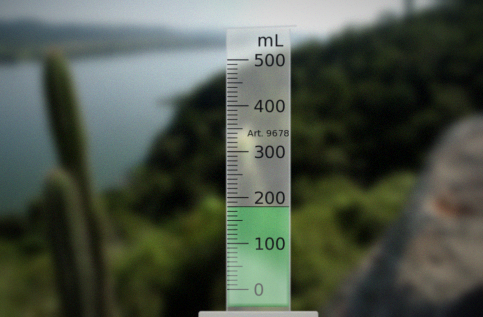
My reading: mL 180
